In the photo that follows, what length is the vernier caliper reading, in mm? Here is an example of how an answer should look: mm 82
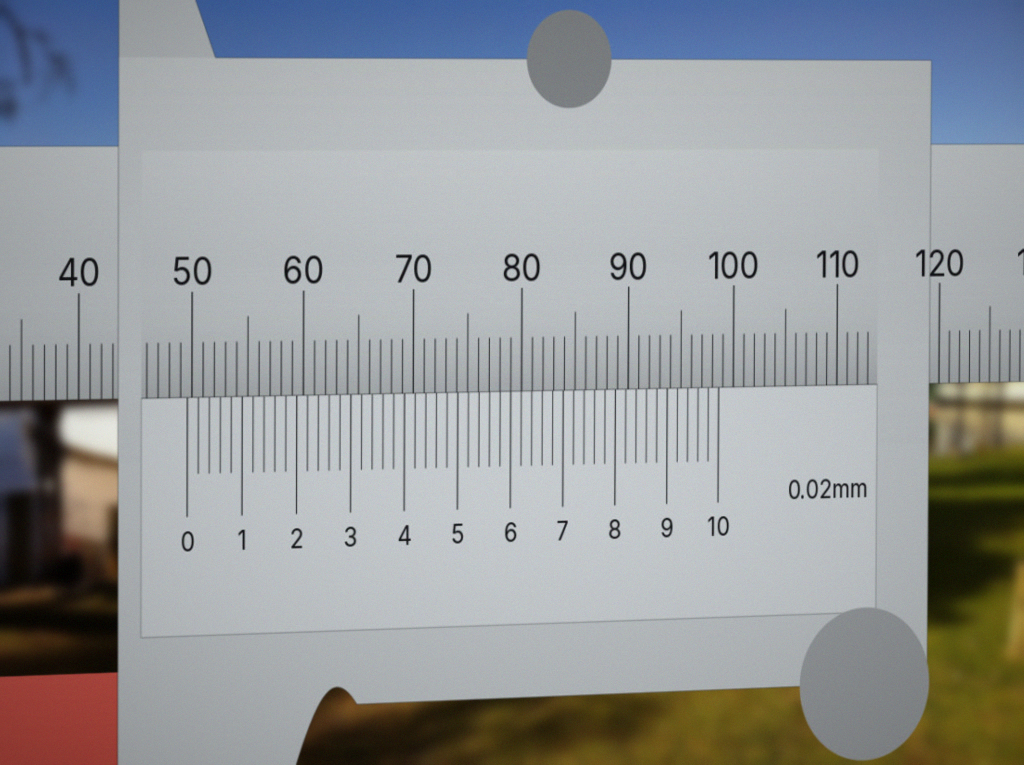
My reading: mm 49.6
